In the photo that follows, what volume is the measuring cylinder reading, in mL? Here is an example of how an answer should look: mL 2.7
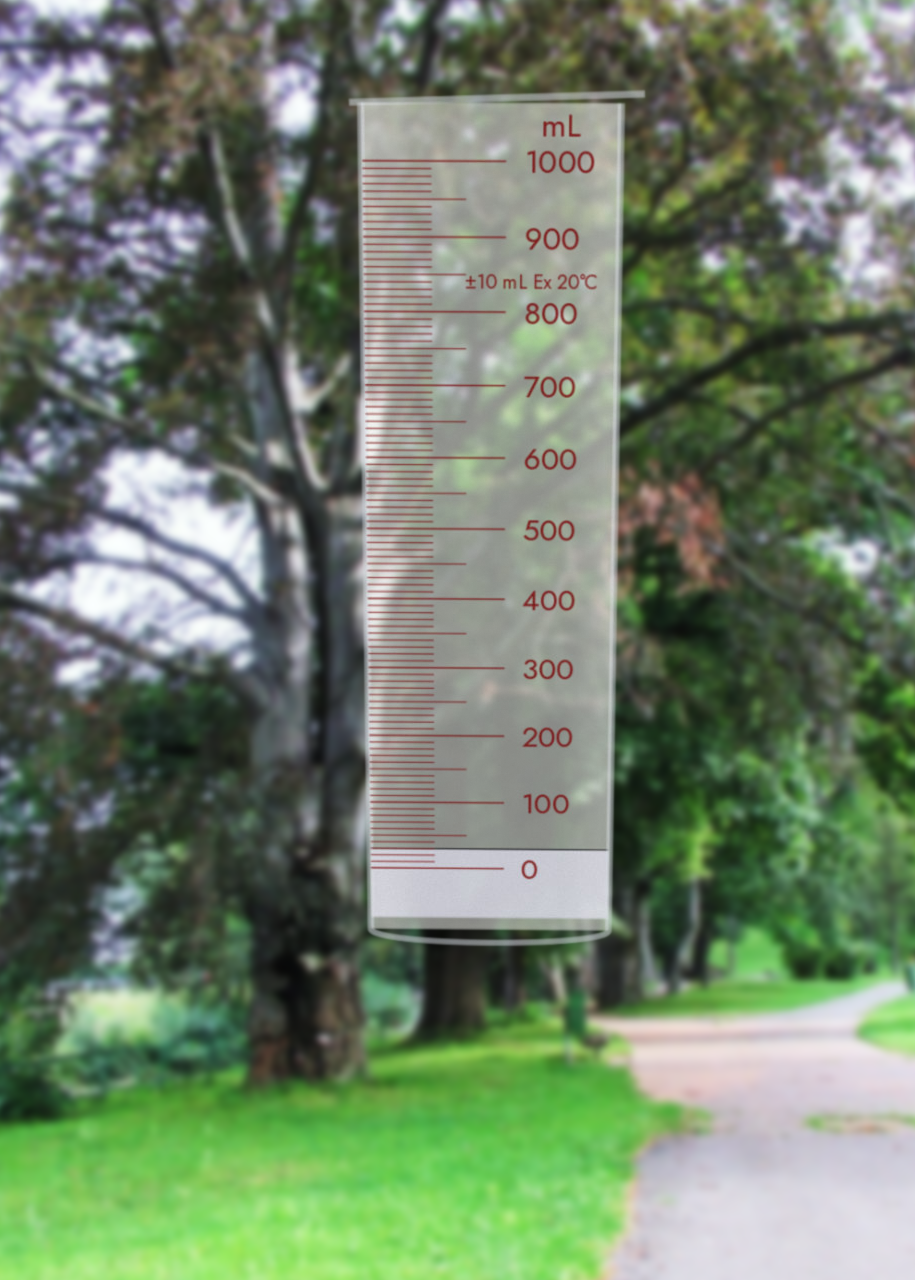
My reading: mL 30
